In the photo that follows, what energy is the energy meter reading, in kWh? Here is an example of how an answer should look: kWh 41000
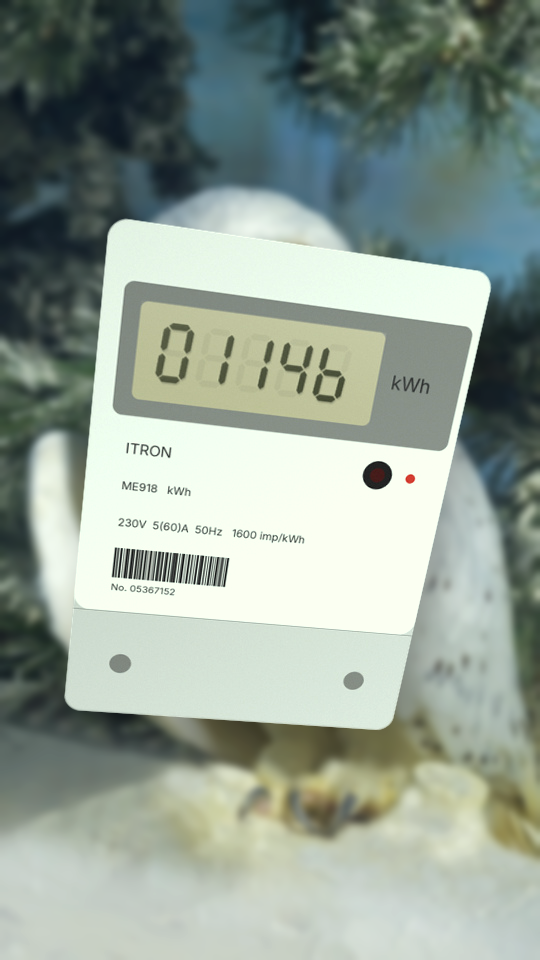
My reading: kWh 1146
